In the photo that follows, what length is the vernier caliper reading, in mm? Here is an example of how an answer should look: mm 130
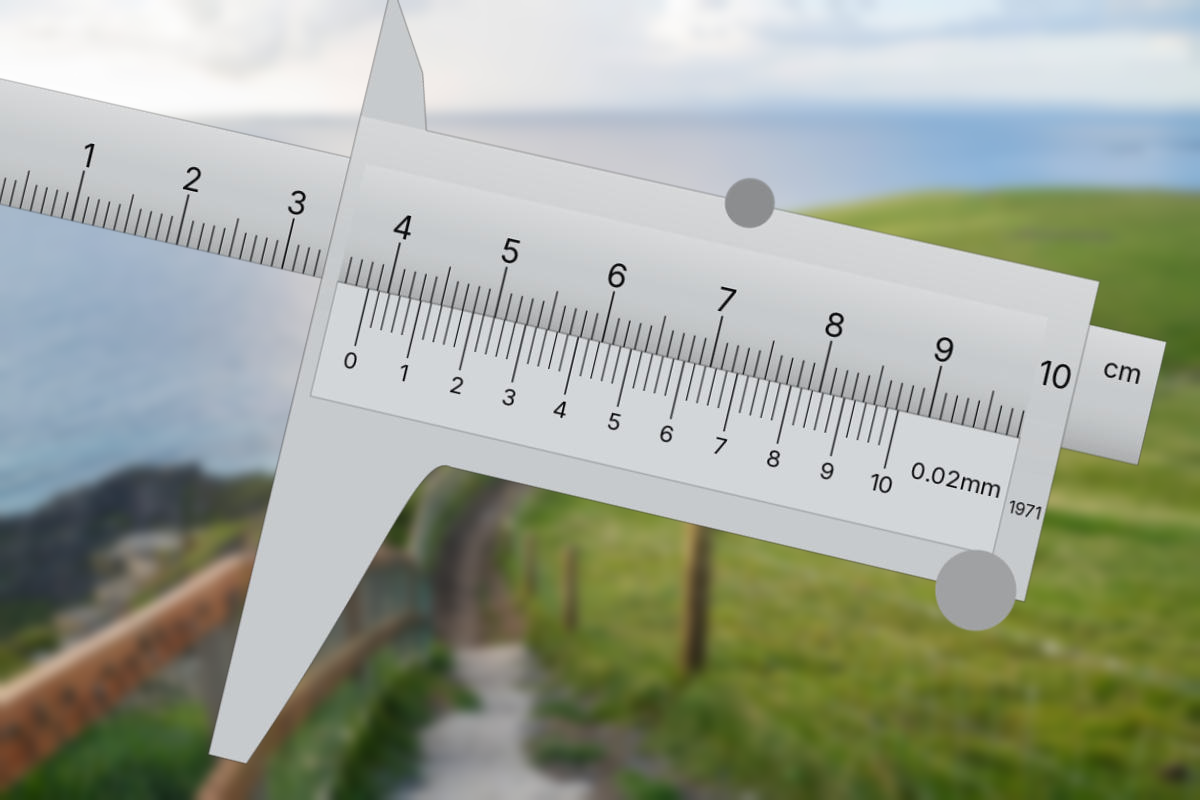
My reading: mm 38.2
